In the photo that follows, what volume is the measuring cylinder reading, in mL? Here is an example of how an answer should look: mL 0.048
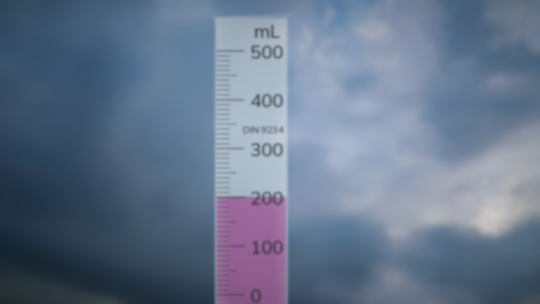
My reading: mL 200
